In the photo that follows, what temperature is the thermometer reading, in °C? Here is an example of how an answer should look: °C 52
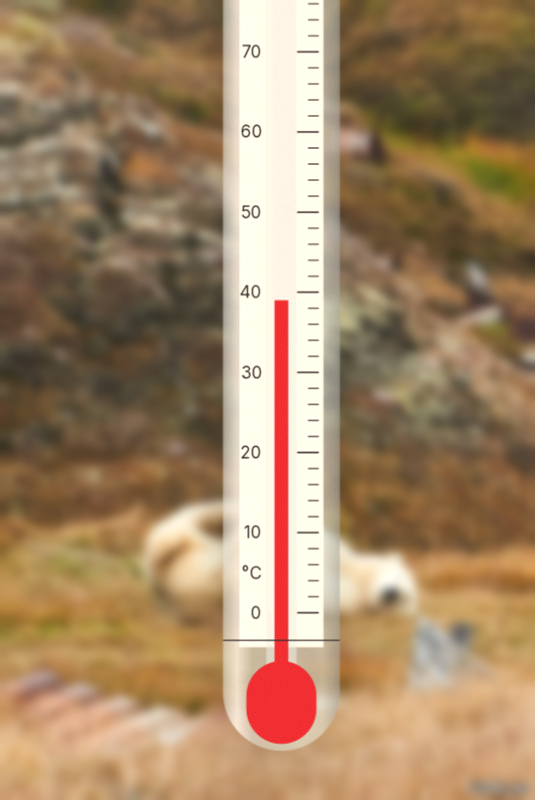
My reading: °C 39
